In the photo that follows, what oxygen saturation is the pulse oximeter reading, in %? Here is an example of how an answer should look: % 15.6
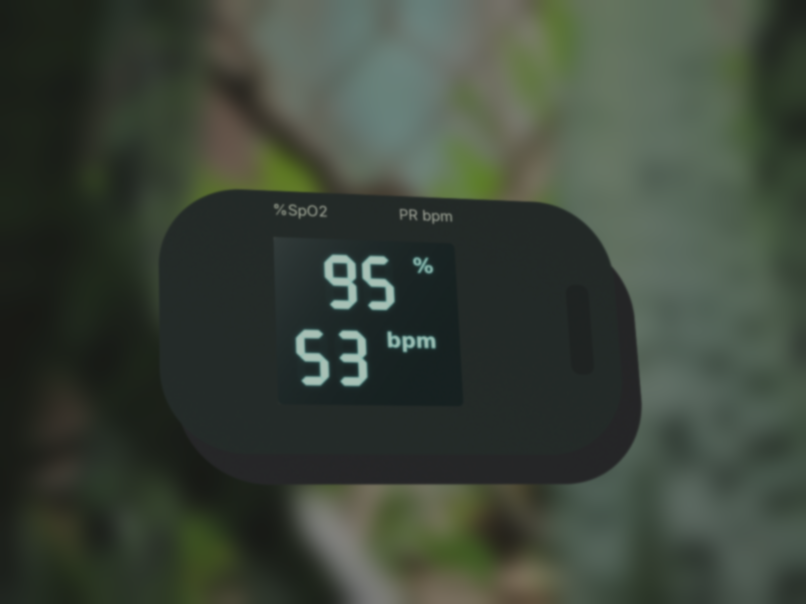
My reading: % 95
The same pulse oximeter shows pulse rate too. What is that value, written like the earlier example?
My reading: bpm 53
